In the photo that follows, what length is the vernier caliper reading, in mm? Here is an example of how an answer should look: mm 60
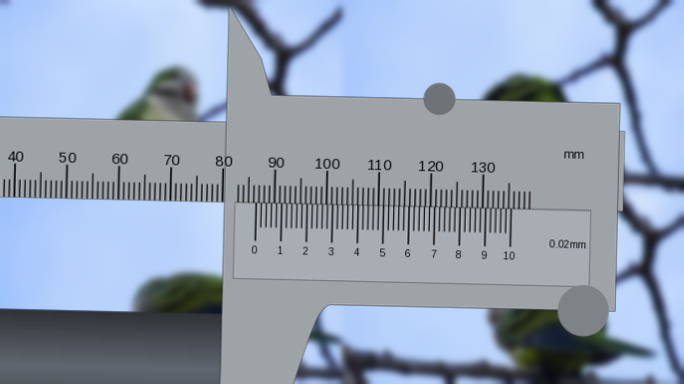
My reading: mm 86.5
